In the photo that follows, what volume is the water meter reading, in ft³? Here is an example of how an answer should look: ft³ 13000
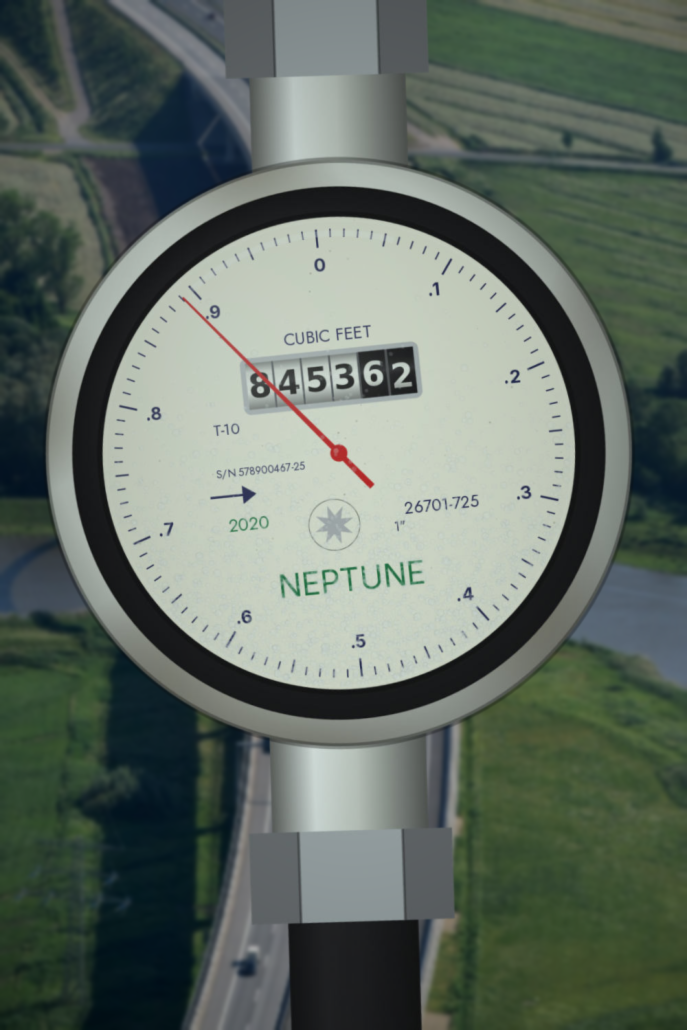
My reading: ft³ 845361.89
